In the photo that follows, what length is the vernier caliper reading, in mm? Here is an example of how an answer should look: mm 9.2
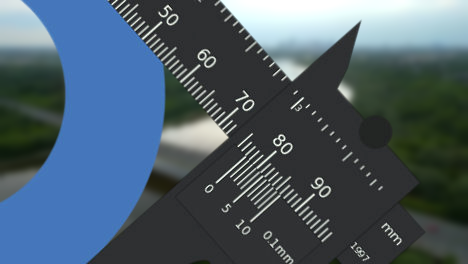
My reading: mm 77.2
